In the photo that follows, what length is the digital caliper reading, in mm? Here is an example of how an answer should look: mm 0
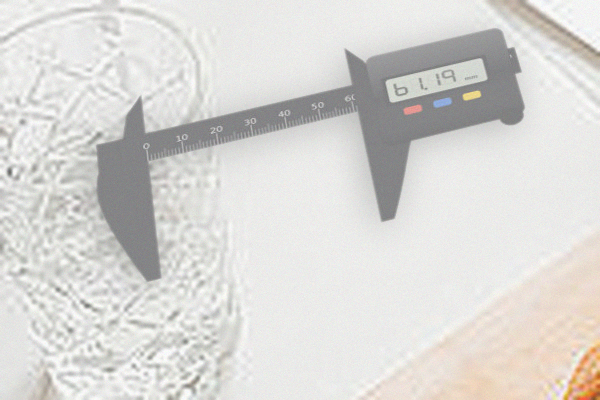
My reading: mm 61.19
